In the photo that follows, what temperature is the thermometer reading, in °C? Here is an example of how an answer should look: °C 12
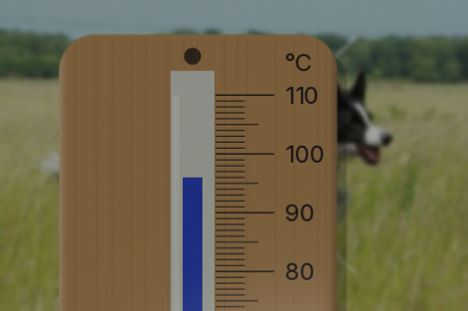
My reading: °C 96
